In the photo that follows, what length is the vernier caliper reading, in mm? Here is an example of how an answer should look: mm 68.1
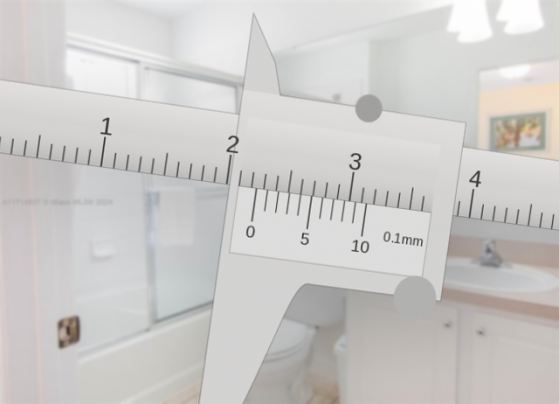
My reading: mm 22.4
